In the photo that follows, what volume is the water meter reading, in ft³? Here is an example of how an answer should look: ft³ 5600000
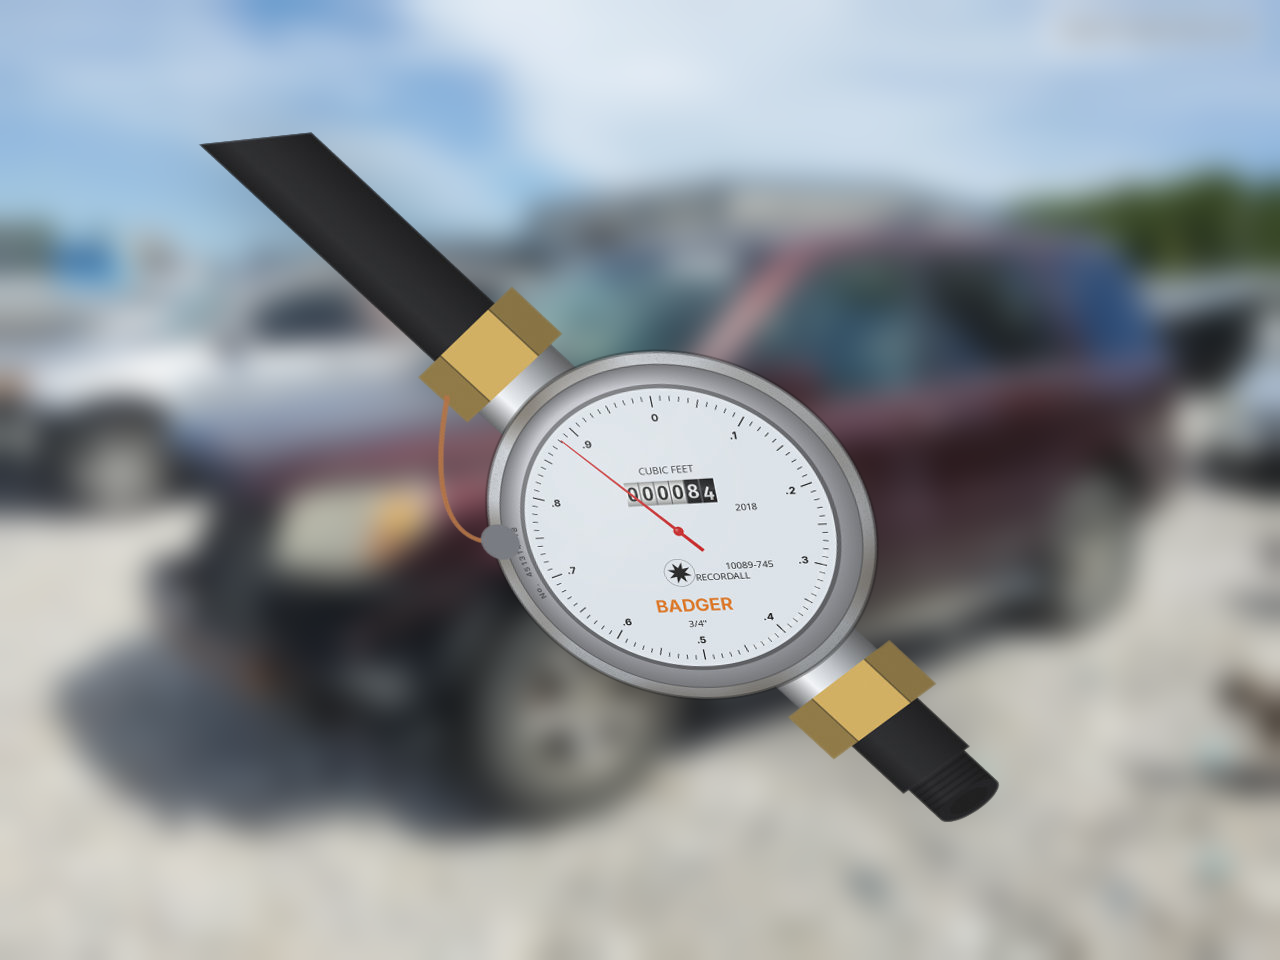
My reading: ft³ 83.88
